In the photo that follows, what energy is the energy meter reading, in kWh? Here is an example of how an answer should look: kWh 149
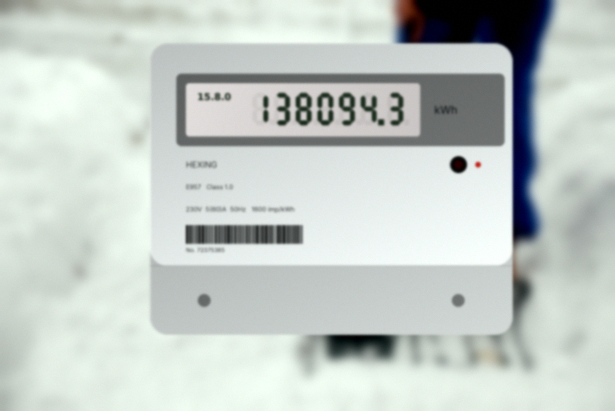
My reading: kWh 138094.3
